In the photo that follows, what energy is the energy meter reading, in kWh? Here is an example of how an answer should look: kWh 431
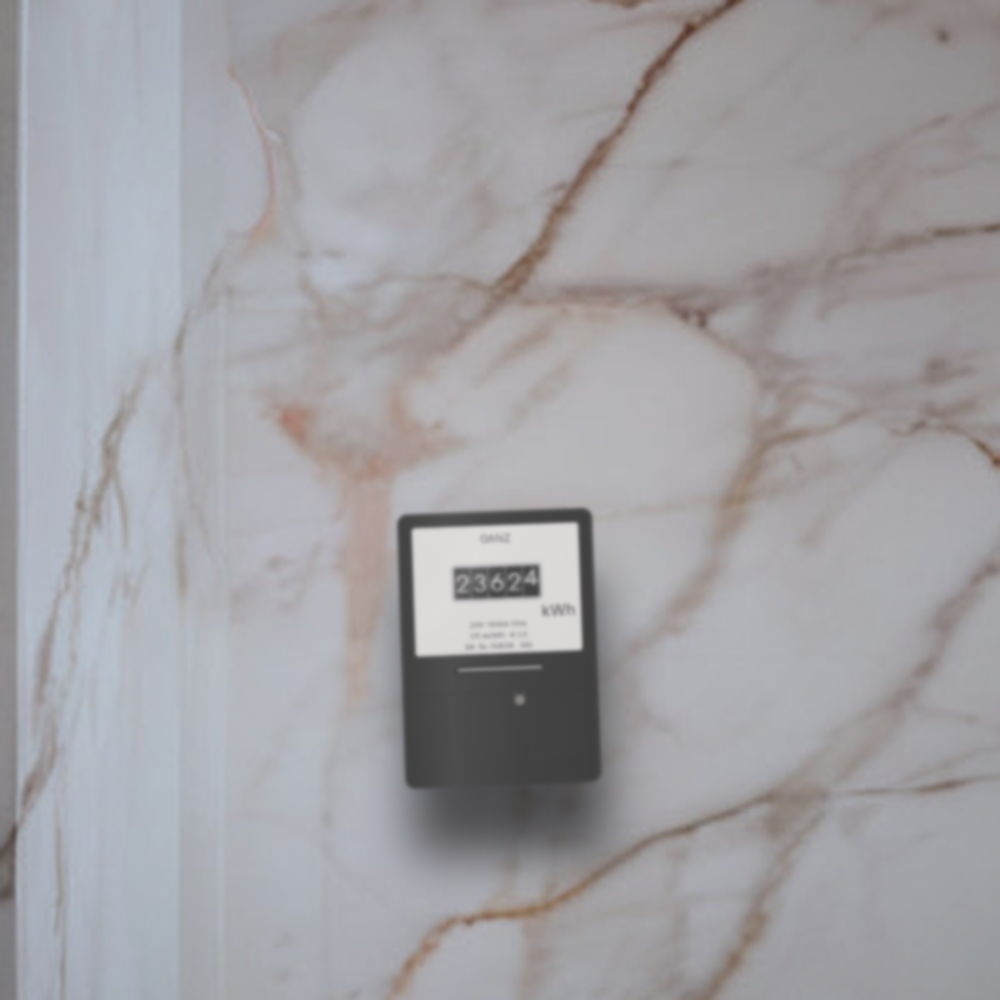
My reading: kWh 23624
